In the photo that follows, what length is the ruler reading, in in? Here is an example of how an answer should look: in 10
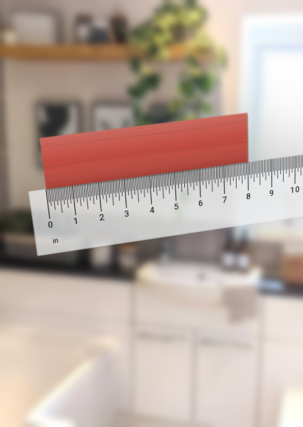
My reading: in 8
